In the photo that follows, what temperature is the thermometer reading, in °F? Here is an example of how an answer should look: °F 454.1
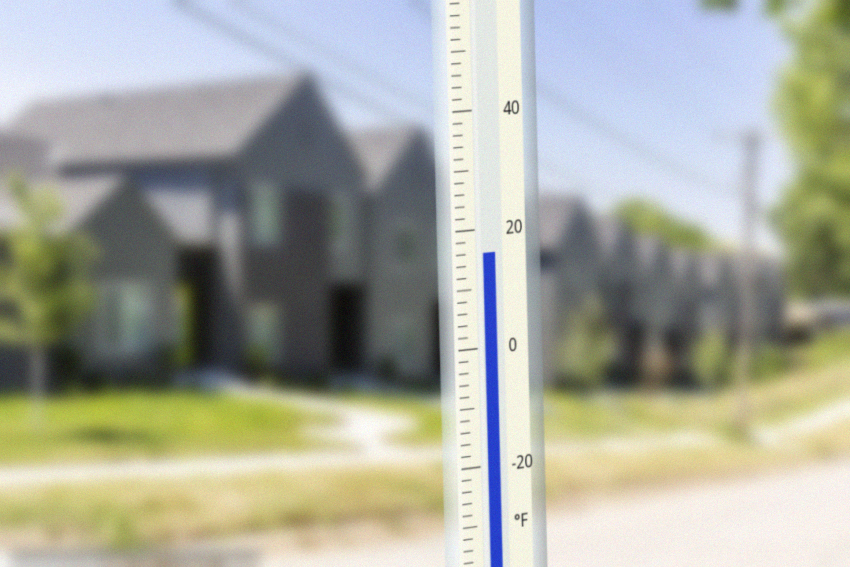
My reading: °F 16
